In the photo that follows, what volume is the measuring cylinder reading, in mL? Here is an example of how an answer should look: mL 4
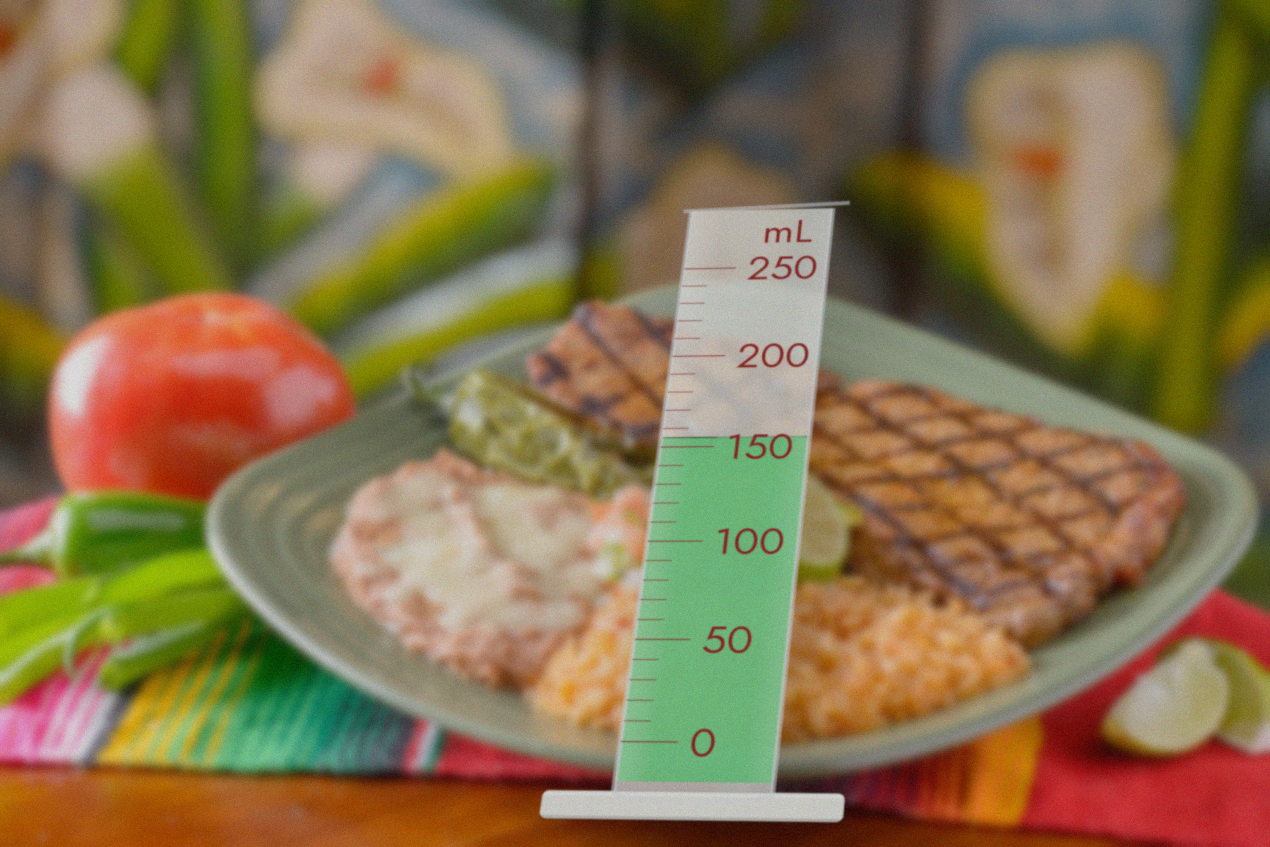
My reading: mL 155
